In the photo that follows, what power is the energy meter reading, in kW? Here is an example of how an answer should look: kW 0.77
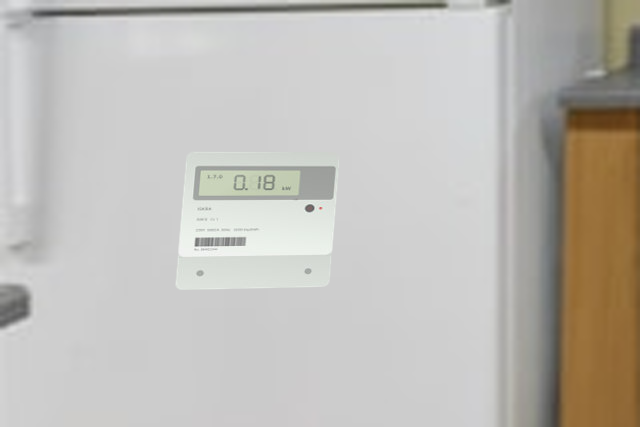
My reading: kW 0.18
